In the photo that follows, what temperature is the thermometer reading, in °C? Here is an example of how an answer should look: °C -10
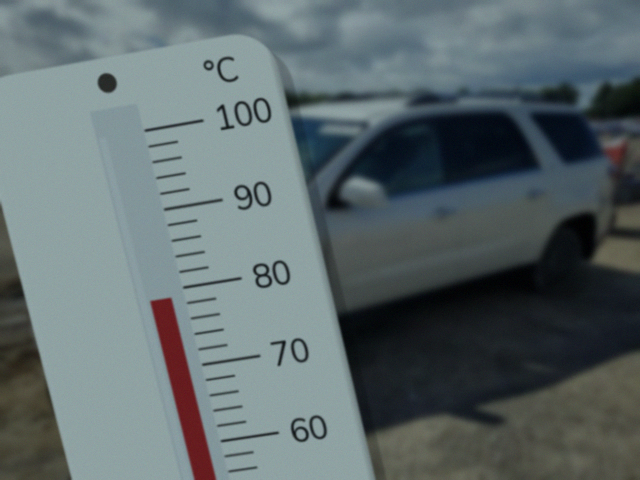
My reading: °C 79
